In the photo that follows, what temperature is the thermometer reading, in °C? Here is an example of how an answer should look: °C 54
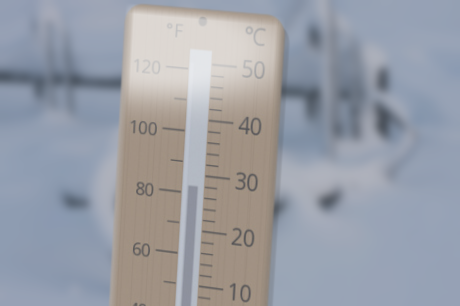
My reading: °C 28
